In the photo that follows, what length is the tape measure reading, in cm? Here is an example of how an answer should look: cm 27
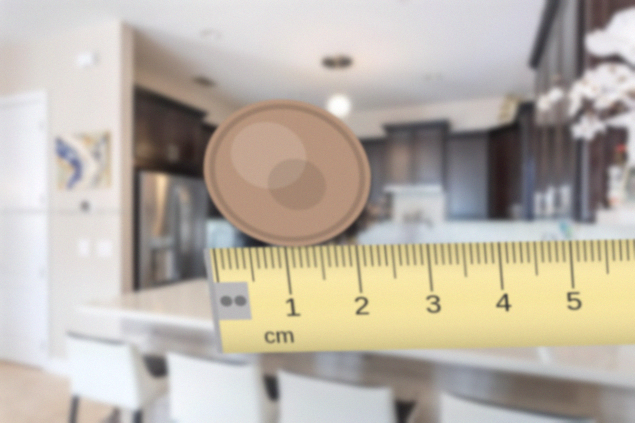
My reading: cm 2.3
